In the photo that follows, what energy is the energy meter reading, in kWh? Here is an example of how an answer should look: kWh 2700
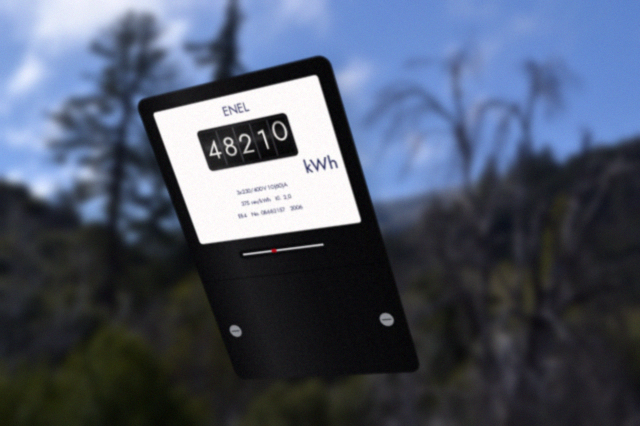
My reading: kWh 48210
